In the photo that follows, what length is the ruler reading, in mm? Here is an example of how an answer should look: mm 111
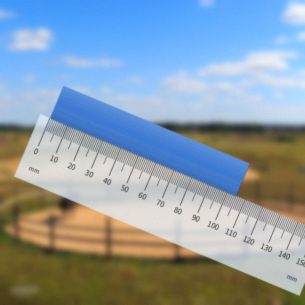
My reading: mm 105
